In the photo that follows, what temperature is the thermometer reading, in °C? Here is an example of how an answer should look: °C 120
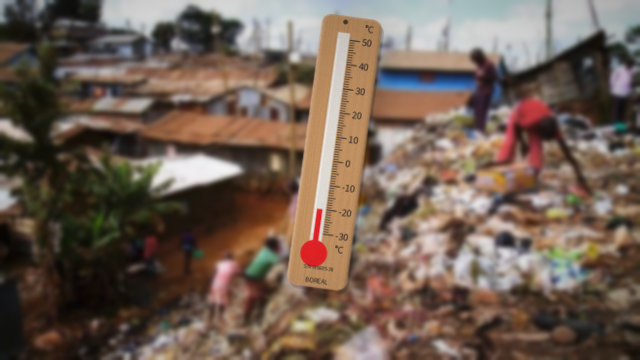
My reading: °C -20
